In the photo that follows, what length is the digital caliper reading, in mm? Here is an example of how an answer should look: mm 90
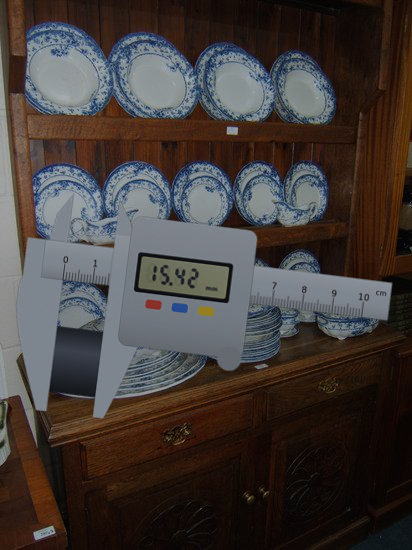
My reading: mm 15.42
